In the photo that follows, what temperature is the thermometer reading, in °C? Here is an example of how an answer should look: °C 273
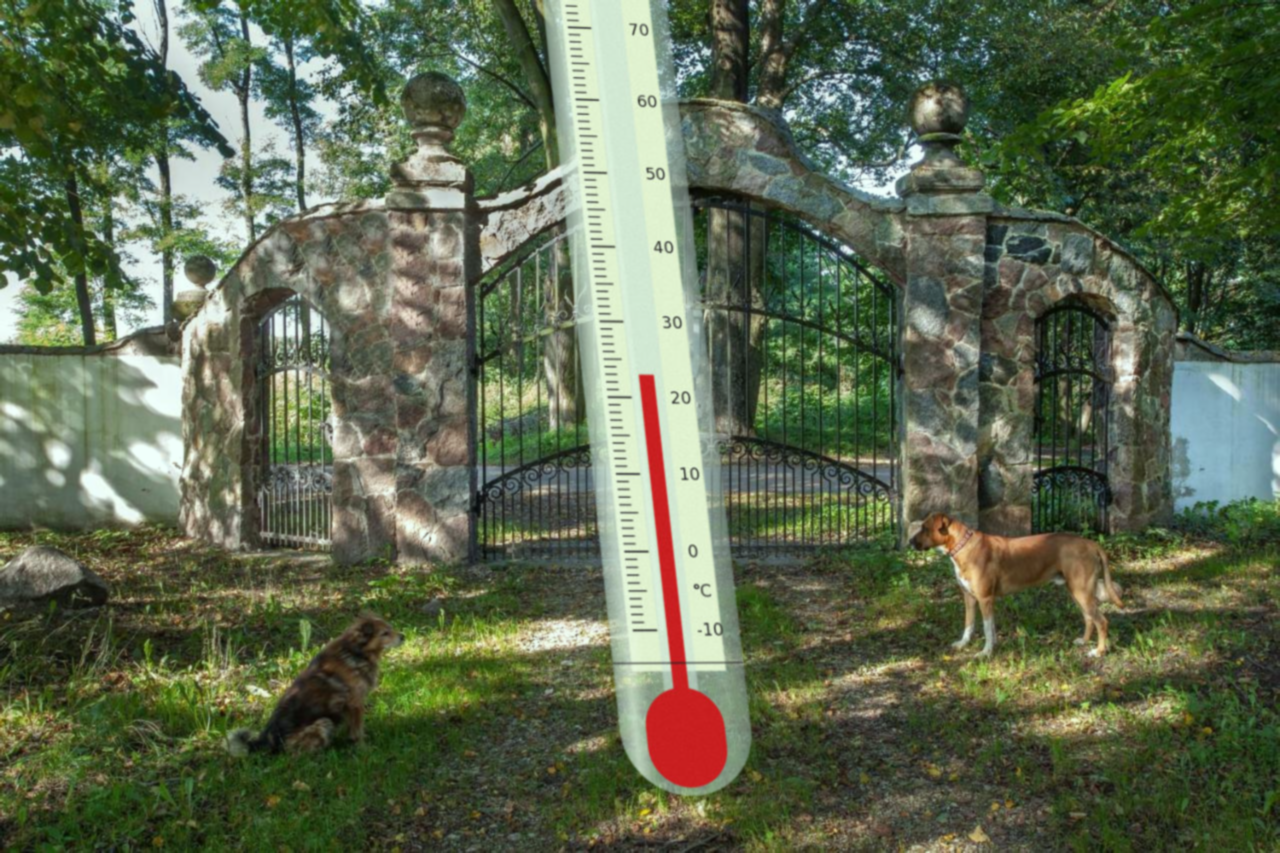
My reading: °C 23
